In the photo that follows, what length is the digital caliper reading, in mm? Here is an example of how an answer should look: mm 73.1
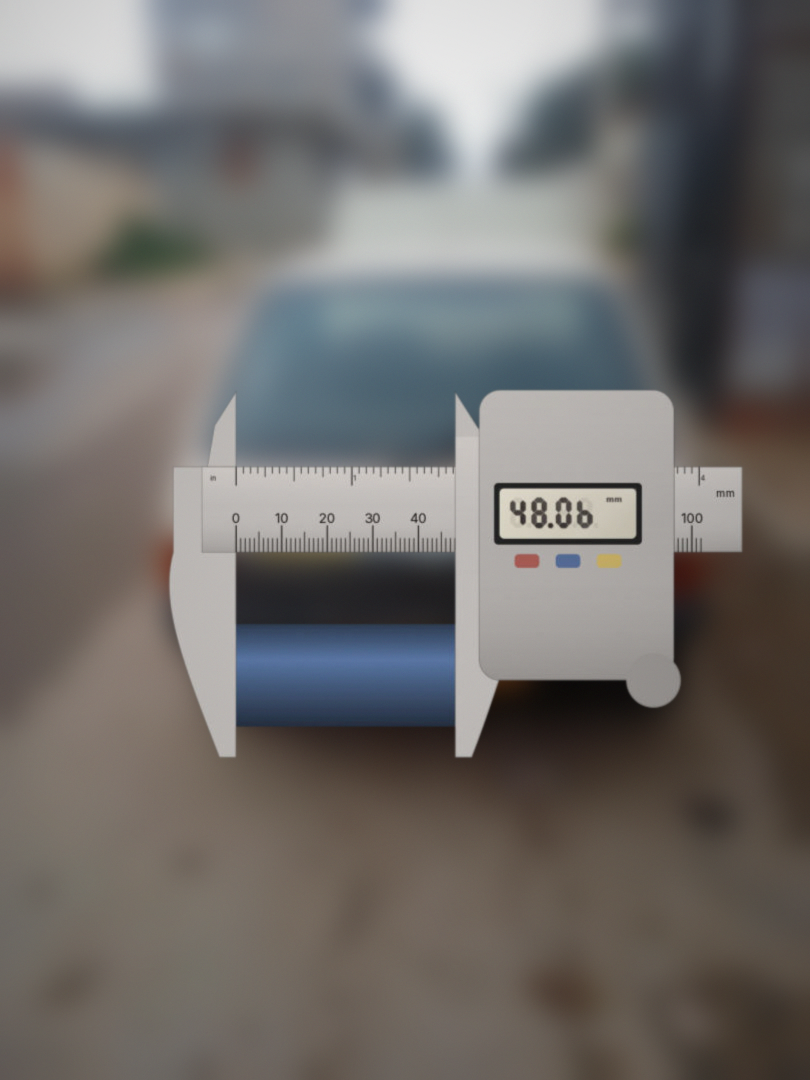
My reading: mm 48.06
